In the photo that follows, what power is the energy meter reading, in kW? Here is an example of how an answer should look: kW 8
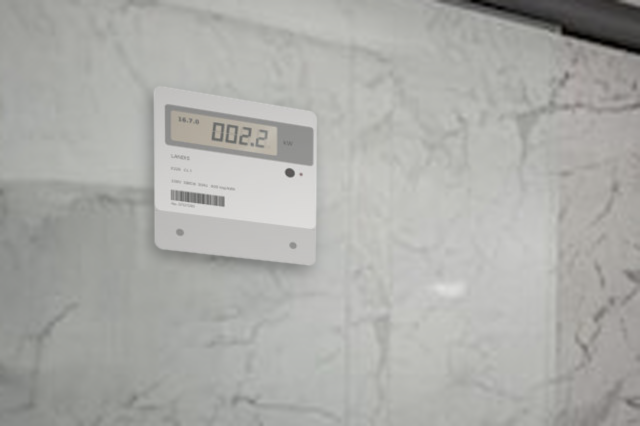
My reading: kW 2.2
